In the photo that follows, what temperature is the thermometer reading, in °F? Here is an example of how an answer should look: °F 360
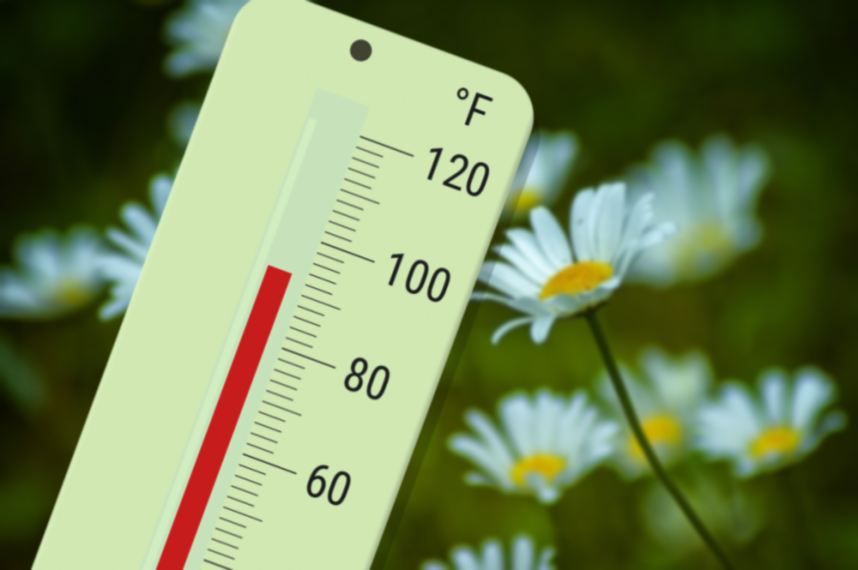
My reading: °F 93
